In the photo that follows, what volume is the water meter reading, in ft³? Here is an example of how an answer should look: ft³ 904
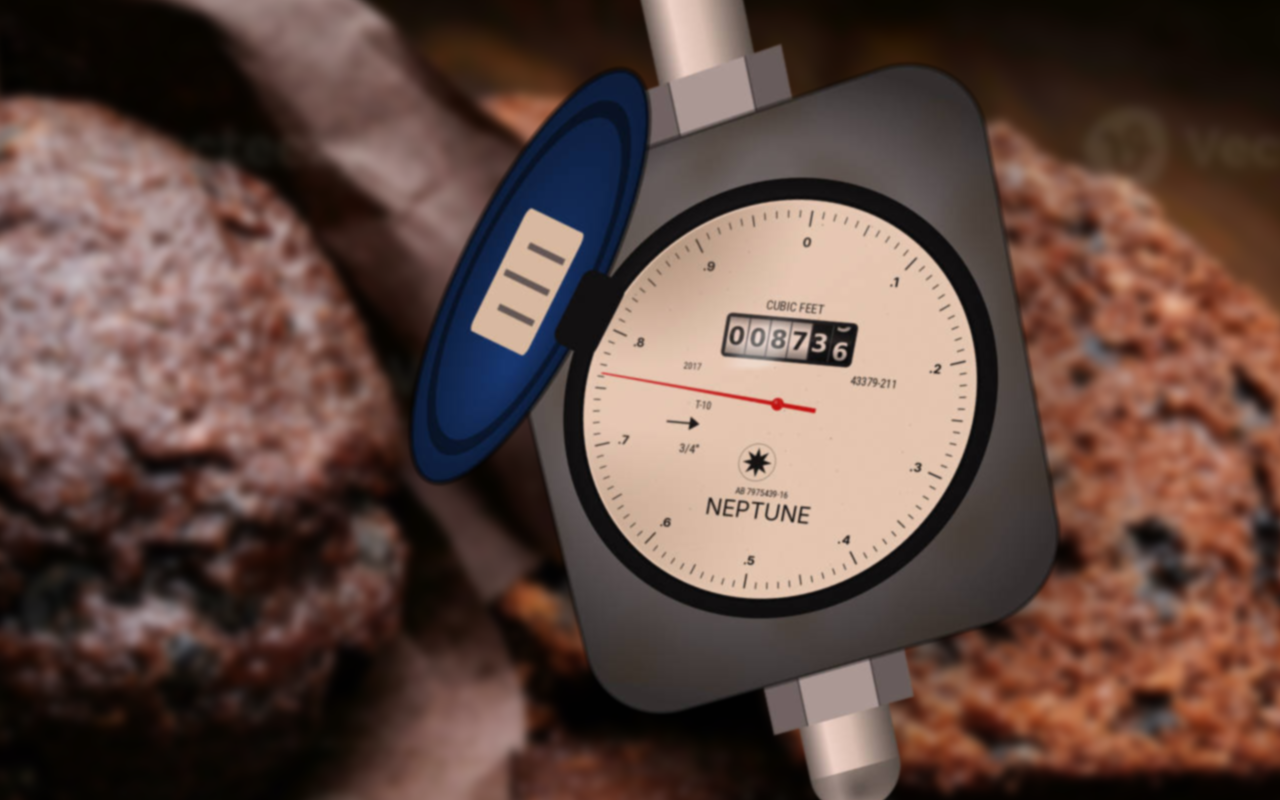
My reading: ft³ 8735.76
